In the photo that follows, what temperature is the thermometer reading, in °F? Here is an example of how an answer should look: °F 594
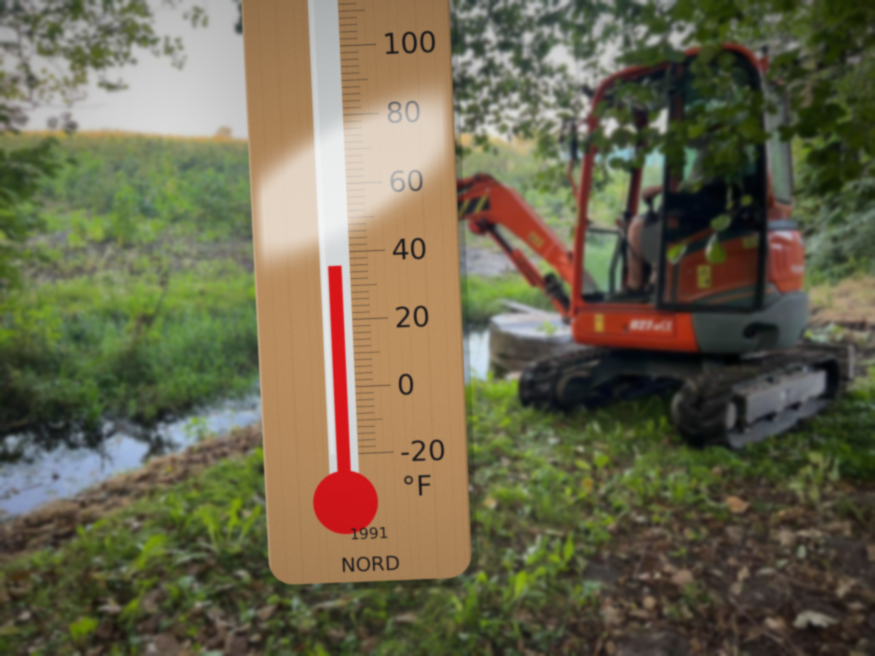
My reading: °F 36
